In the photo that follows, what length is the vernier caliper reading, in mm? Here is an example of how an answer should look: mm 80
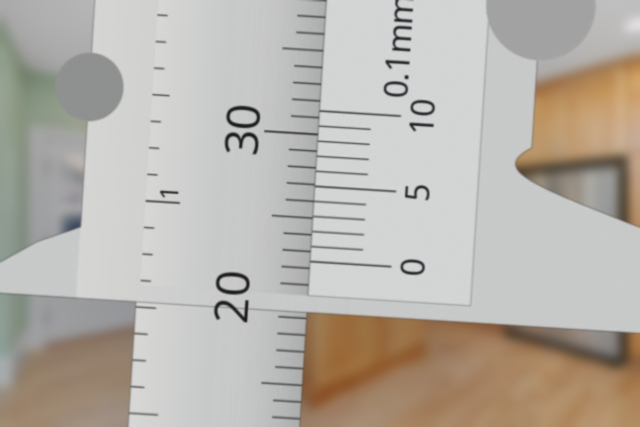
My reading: mm 22.4
